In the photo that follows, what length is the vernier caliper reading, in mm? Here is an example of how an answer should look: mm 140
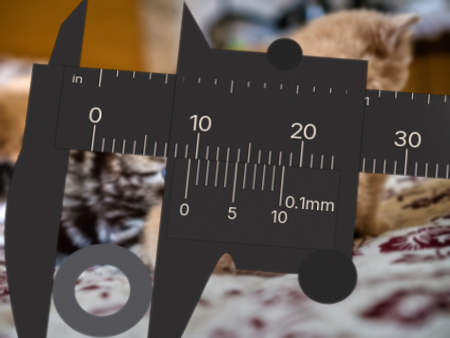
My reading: mm 9.4
